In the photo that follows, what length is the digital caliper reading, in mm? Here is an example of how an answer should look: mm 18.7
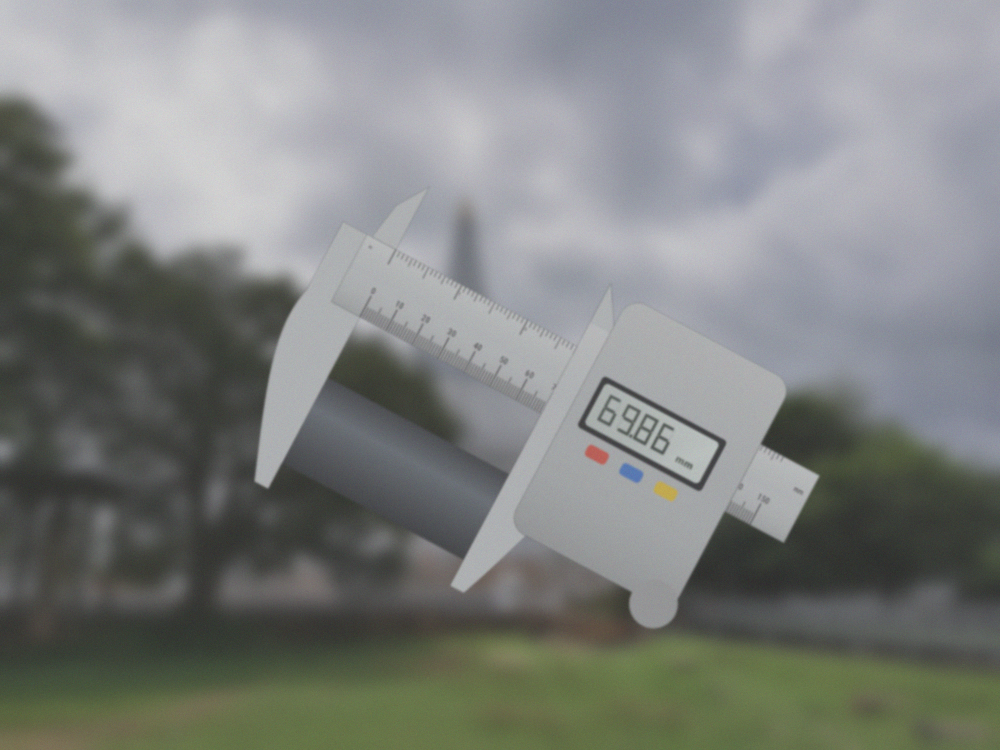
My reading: mm 69.86
